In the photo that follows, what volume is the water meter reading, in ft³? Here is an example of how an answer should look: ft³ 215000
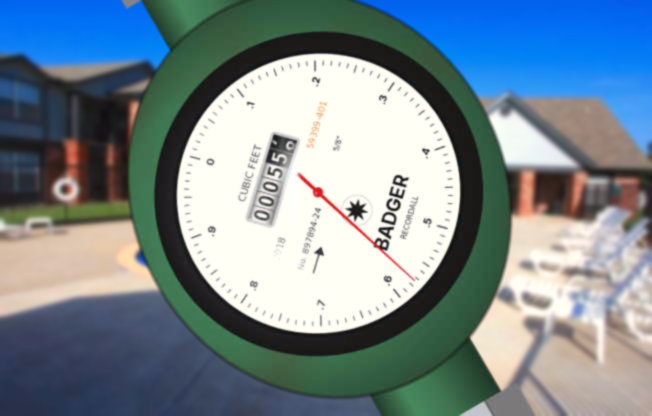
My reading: ft³ 557.57
